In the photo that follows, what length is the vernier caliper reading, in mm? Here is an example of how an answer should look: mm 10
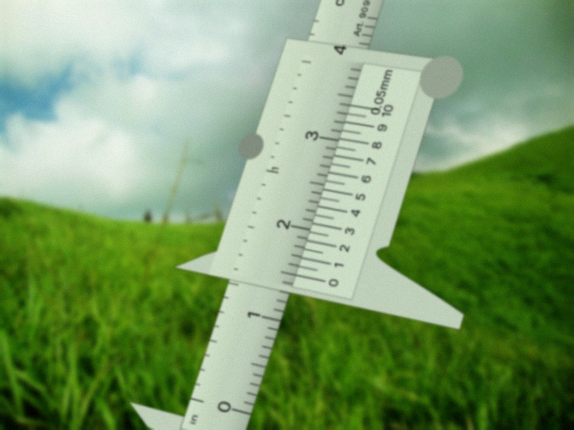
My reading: mm 15.0
